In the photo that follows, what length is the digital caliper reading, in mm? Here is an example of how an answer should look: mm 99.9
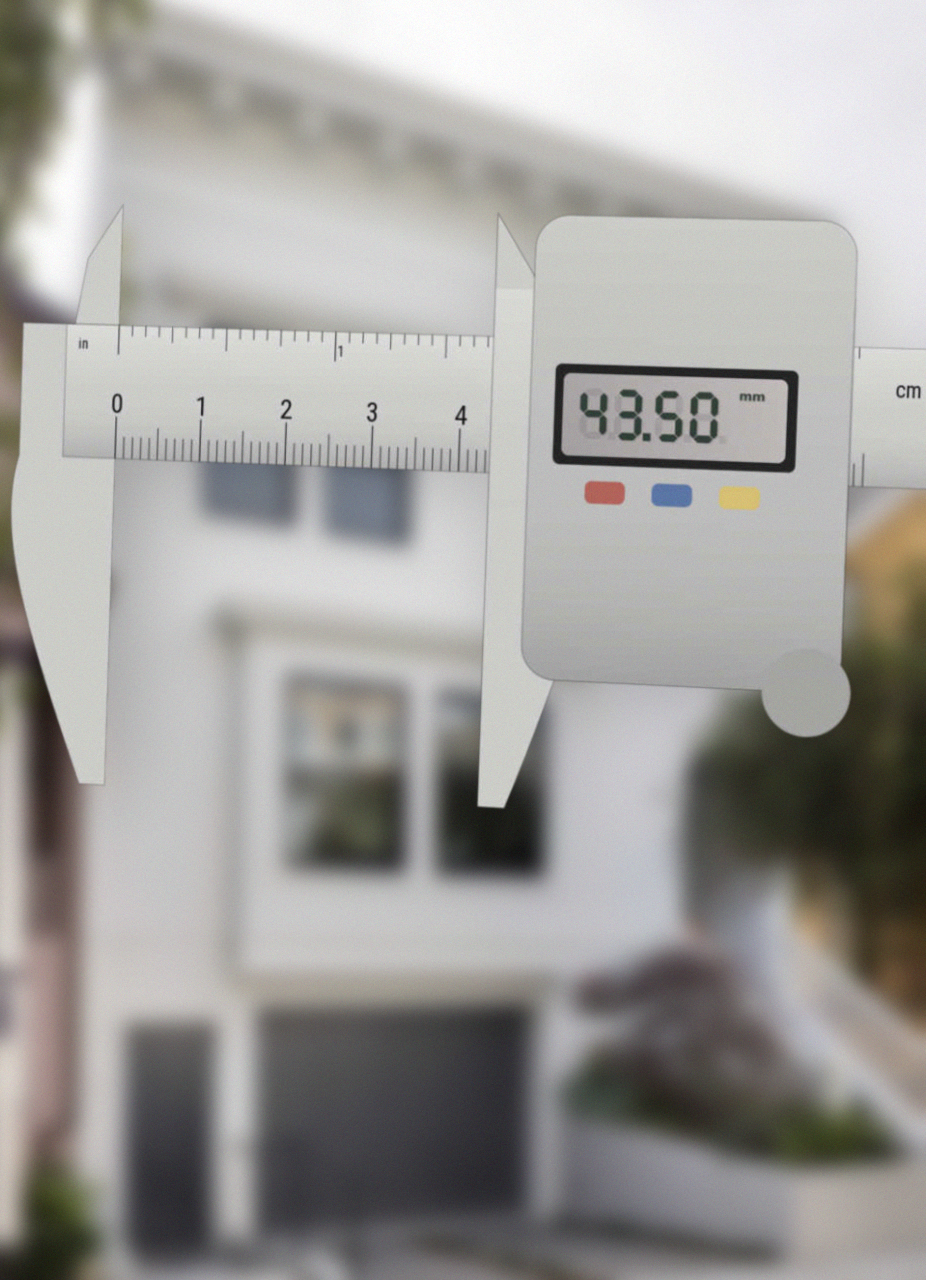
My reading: mm 43.50
